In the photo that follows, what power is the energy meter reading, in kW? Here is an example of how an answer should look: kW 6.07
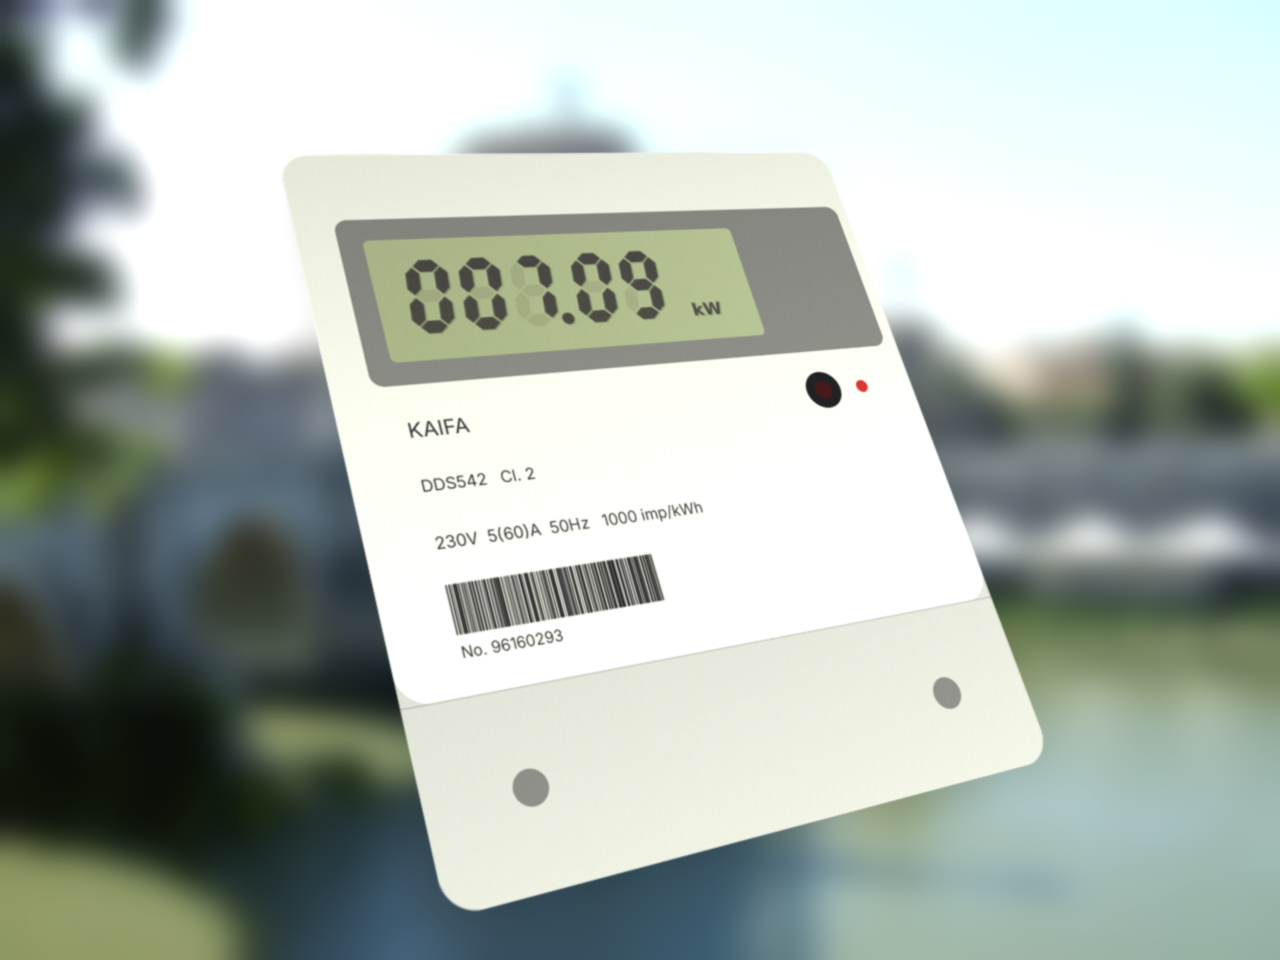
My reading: kW 7.09
